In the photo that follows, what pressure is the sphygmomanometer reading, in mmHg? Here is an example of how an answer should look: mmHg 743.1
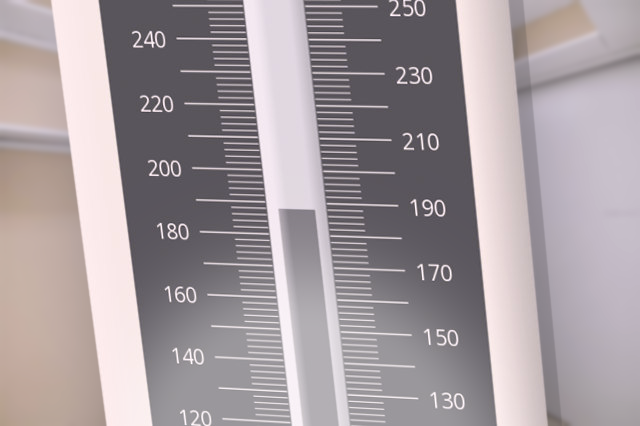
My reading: mmHg 188
